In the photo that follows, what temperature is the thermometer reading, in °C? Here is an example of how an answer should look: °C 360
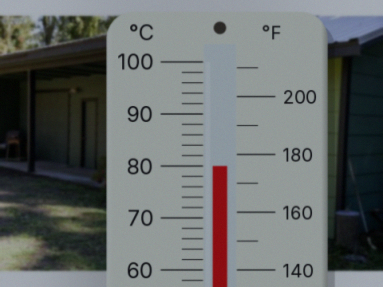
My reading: °C 80
